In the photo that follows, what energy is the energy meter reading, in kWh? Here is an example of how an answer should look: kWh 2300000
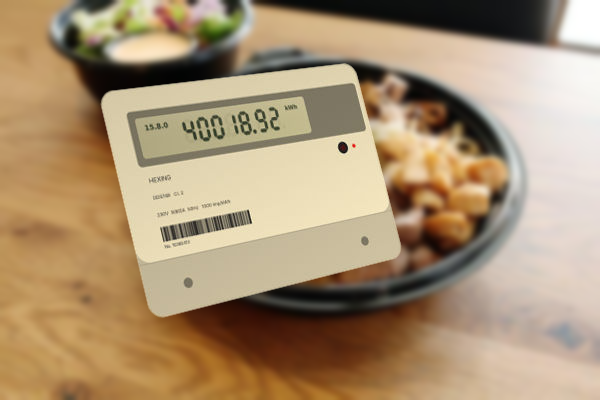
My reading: kWh 40018.92
